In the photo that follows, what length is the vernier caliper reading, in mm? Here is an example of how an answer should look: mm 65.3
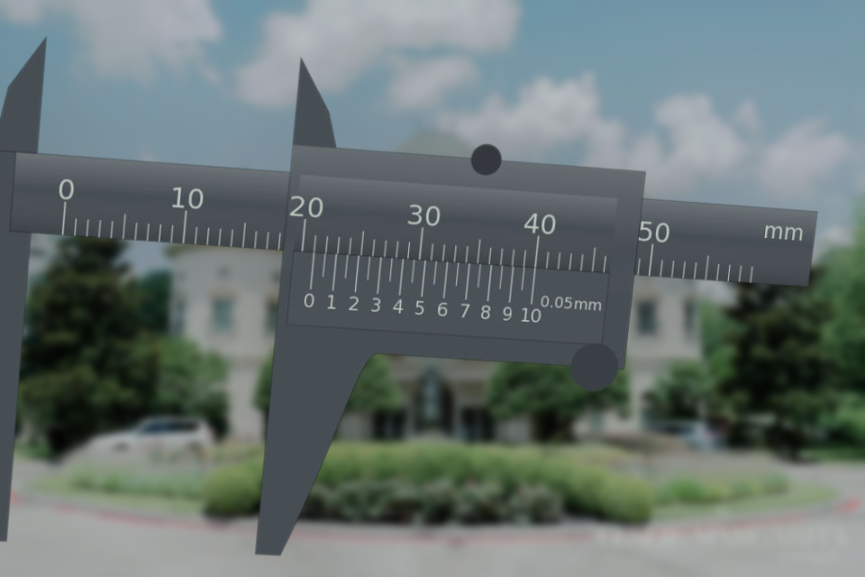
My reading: mm 21.0
